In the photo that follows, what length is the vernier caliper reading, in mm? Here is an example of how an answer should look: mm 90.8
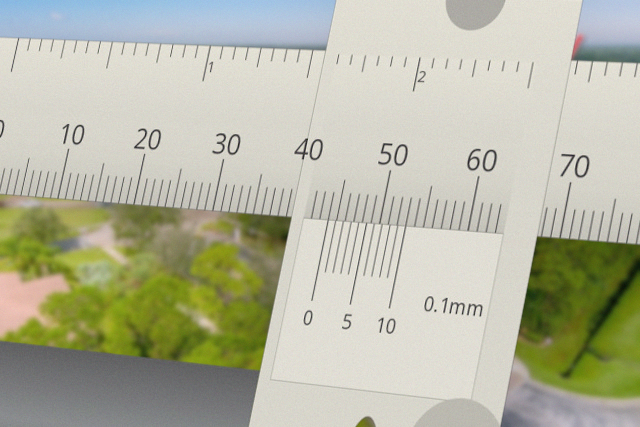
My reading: mm 44.0
